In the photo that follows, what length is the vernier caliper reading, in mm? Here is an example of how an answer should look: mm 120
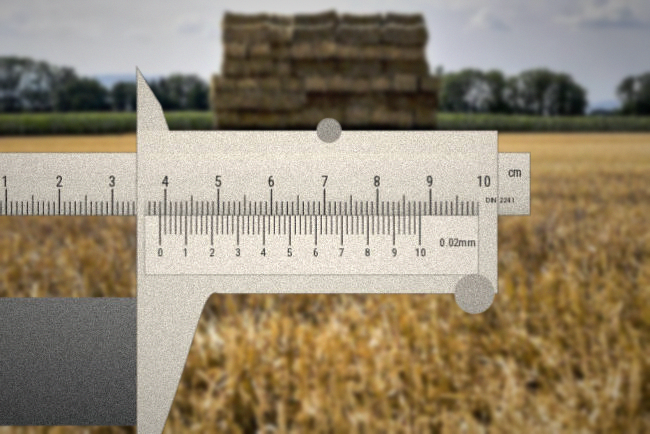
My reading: mm 39.0
